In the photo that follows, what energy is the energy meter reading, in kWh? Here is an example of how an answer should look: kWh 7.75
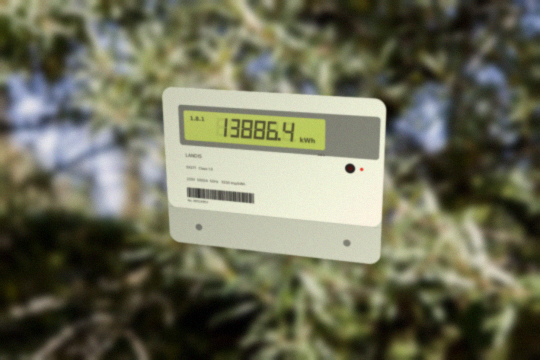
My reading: kWh 13886.4
